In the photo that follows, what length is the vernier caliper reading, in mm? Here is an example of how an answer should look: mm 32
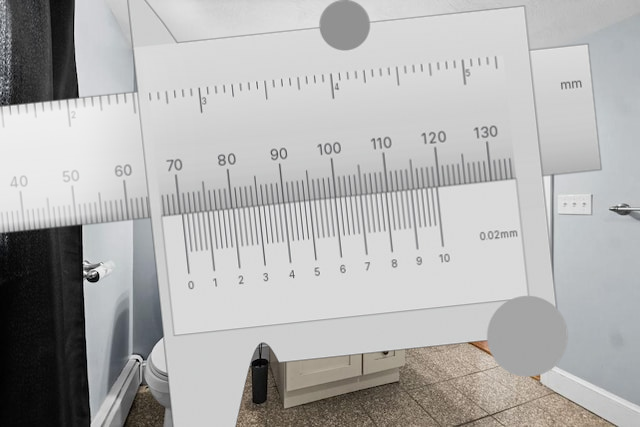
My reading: mm 70.5
